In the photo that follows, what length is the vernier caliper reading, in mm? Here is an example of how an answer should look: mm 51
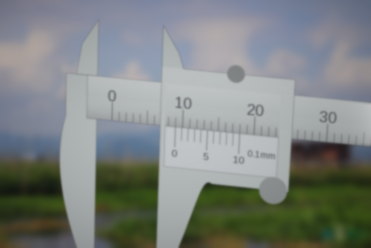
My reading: mm 9.0
